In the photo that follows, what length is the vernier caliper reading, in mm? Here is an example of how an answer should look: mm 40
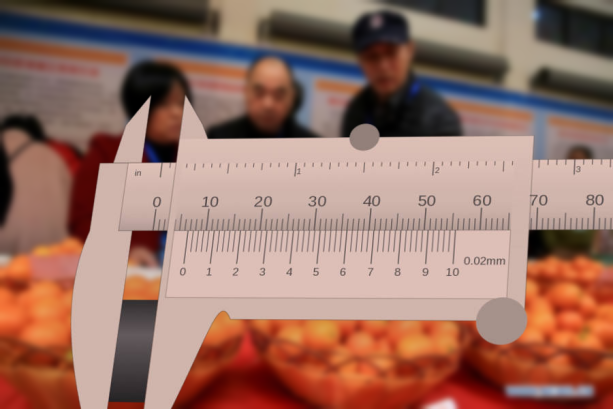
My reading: mm 6.6
